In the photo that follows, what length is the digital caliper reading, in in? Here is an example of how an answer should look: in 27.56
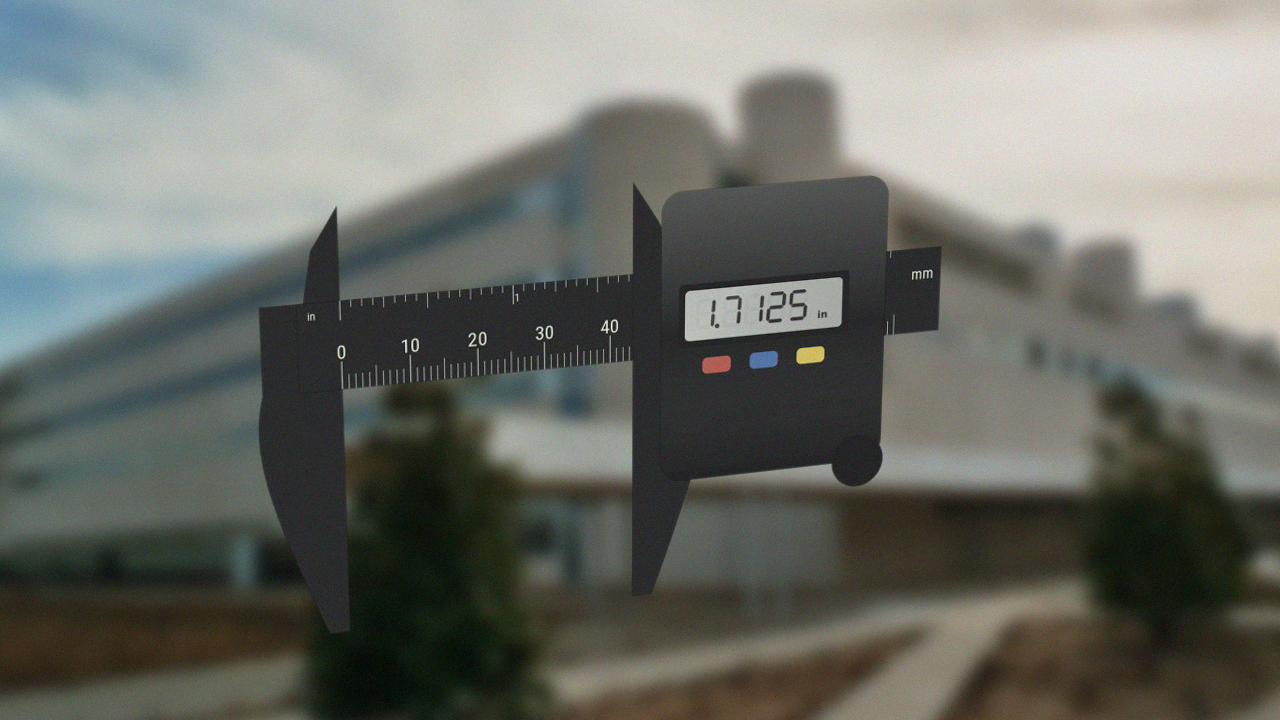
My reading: in 1.7125
